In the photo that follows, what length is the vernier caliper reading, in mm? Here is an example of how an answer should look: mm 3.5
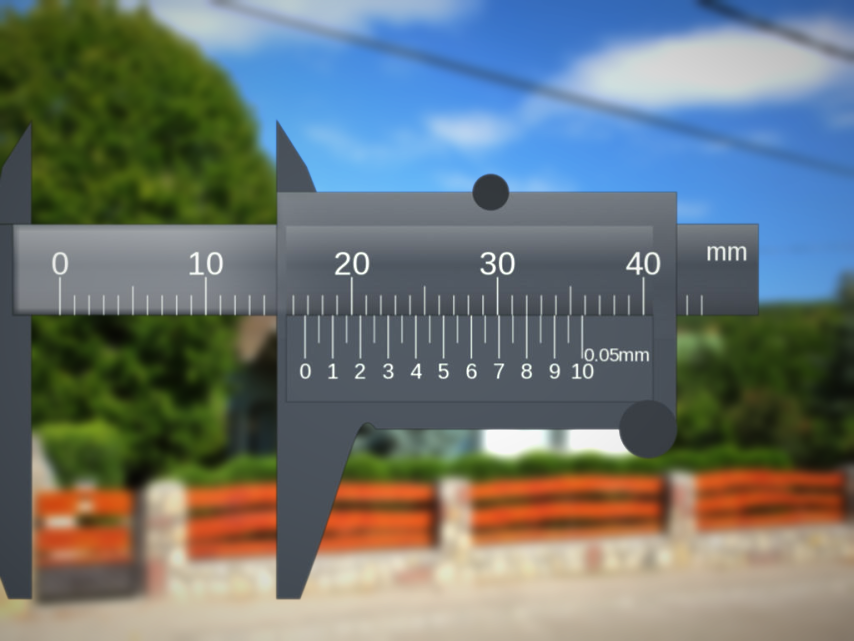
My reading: mm 16.8
